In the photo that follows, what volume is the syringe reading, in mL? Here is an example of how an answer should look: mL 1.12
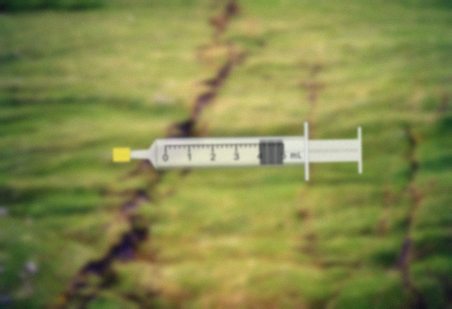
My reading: mL 4
